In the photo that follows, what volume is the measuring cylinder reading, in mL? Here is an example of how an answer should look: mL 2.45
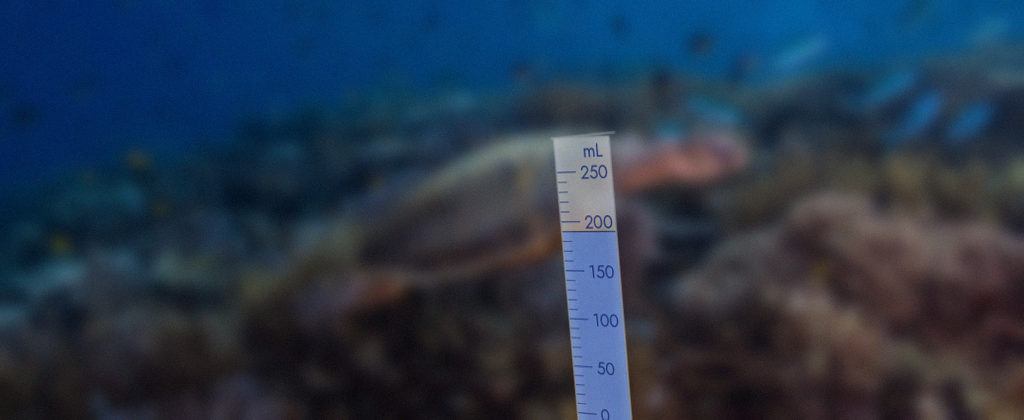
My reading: mL 190
